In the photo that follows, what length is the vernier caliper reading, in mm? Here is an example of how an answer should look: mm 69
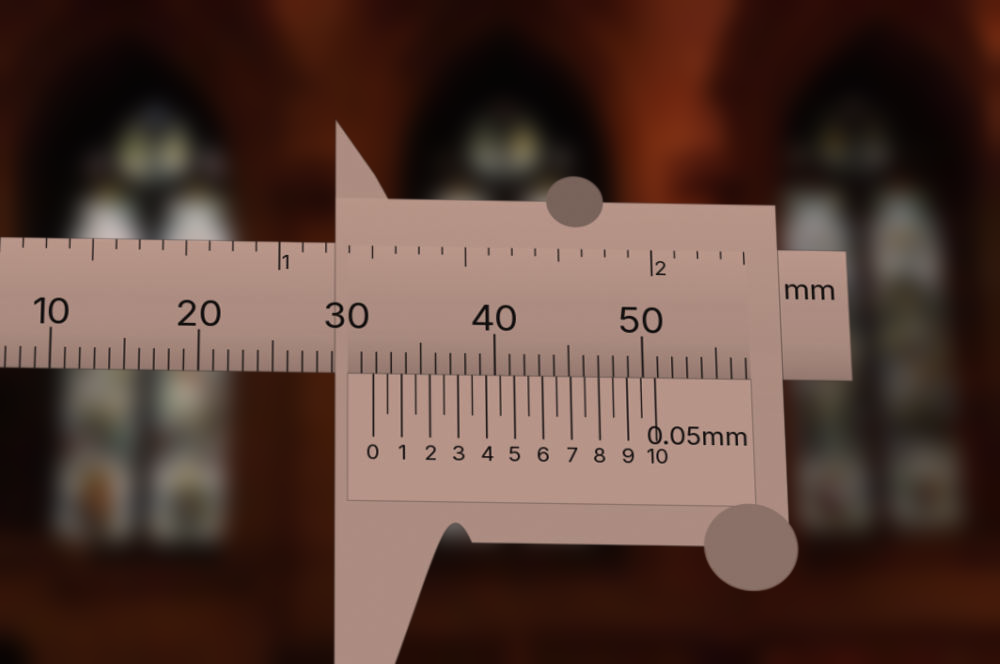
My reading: mm 31.8
